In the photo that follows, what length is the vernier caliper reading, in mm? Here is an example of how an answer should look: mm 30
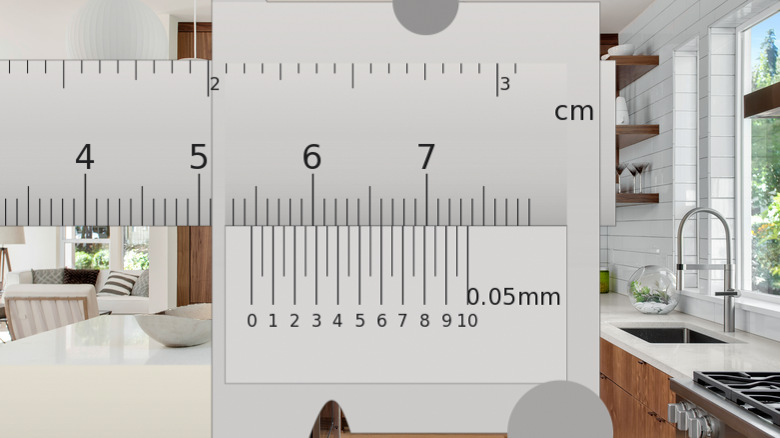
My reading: mm 54.6
